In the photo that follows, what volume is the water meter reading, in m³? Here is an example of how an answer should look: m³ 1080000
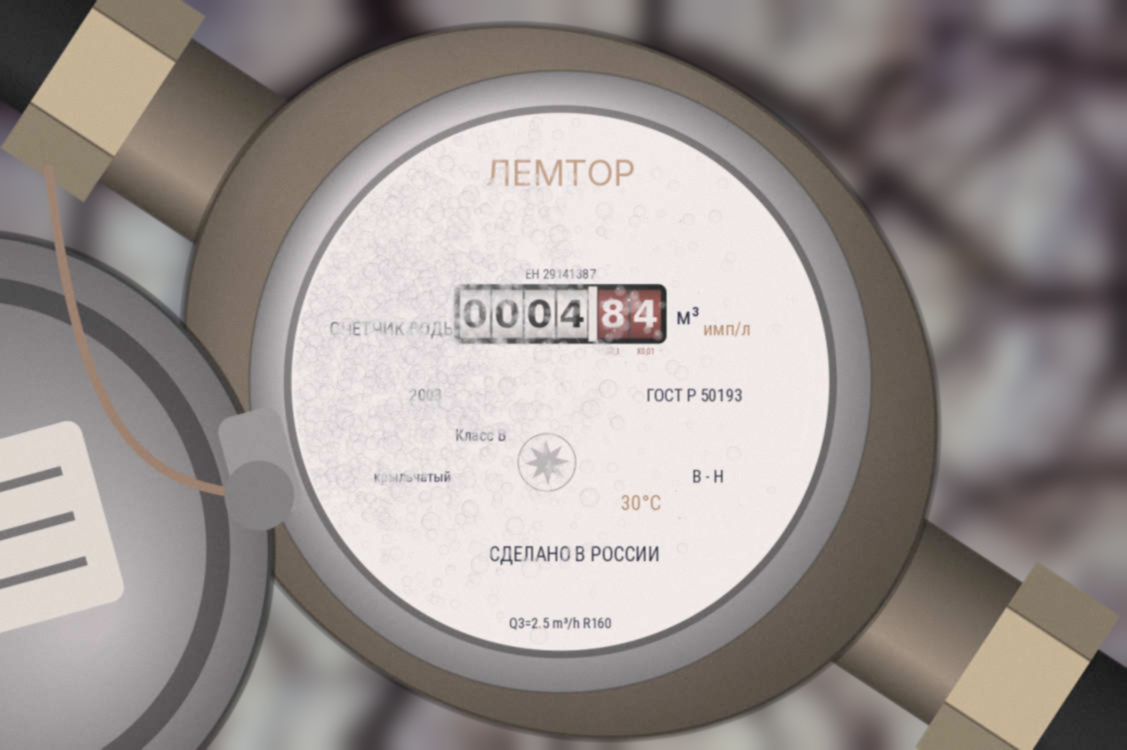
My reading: m³ 4.84
